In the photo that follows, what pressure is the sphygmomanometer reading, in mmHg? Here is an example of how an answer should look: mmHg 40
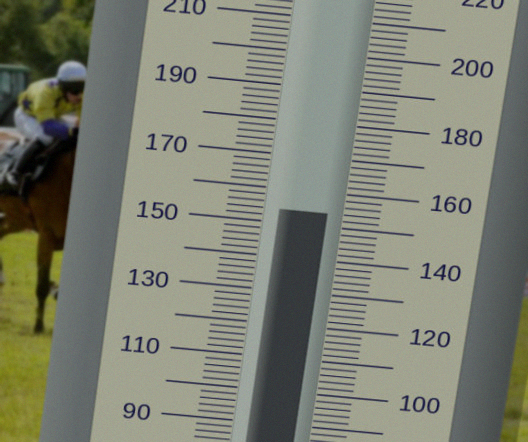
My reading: mmHg 154
